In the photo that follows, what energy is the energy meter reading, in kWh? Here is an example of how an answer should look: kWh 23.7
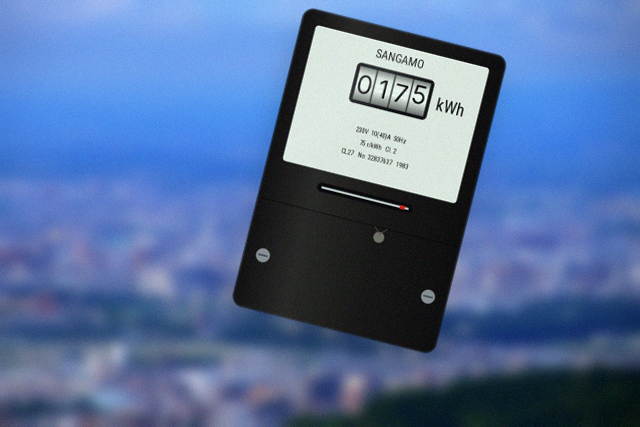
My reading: kWh 175
